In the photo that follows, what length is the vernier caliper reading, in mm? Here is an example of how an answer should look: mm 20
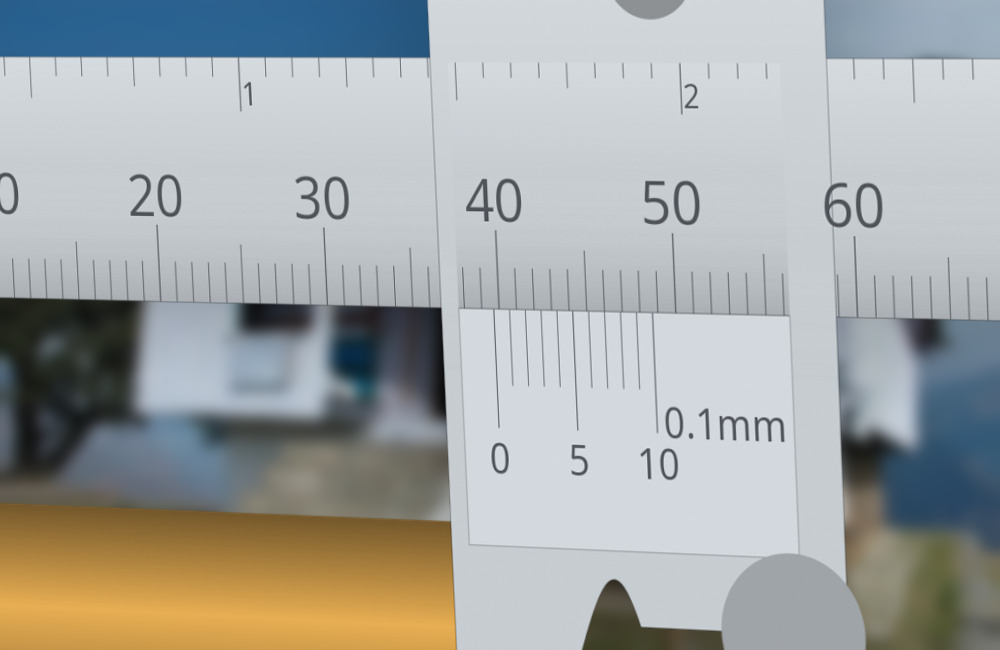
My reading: mm 39.7
